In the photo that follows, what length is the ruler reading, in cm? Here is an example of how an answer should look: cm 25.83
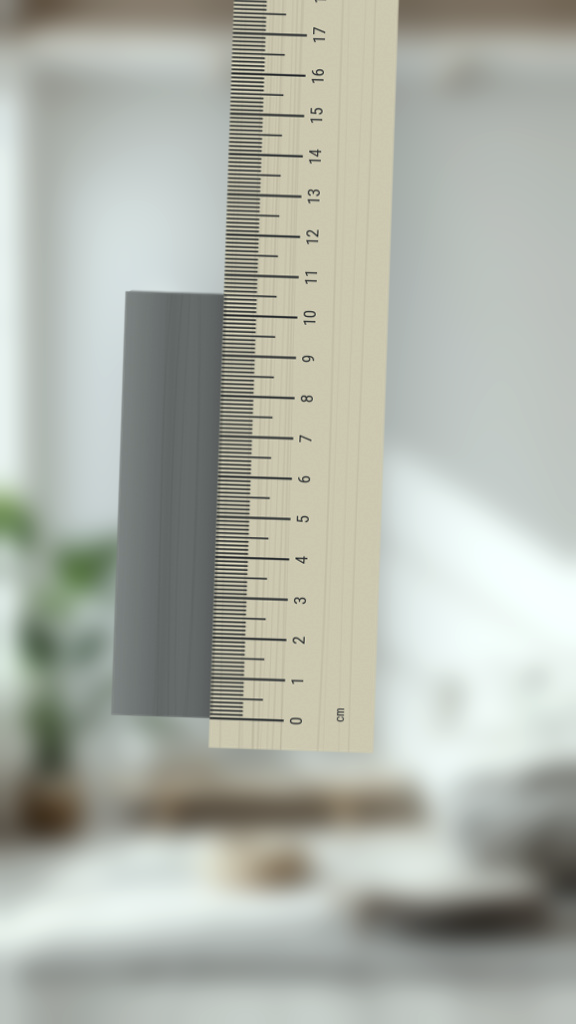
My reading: cm 10.5
